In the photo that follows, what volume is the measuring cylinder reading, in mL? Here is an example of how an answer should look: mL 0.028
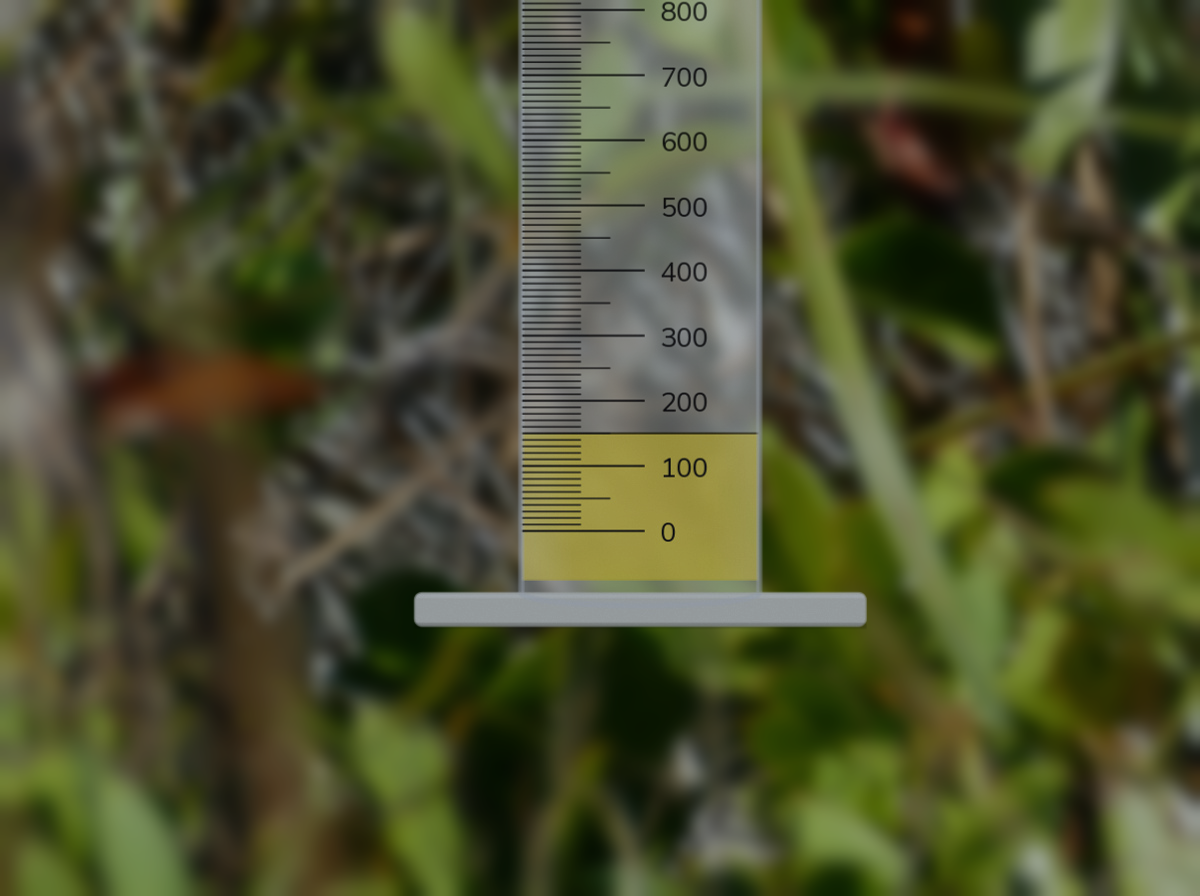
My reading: mL 150
